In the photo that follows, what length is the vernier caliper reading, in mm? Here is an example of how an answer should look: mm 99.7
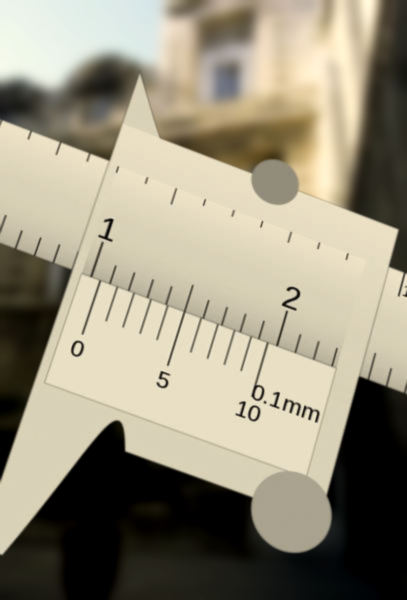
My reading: mm 10.5
